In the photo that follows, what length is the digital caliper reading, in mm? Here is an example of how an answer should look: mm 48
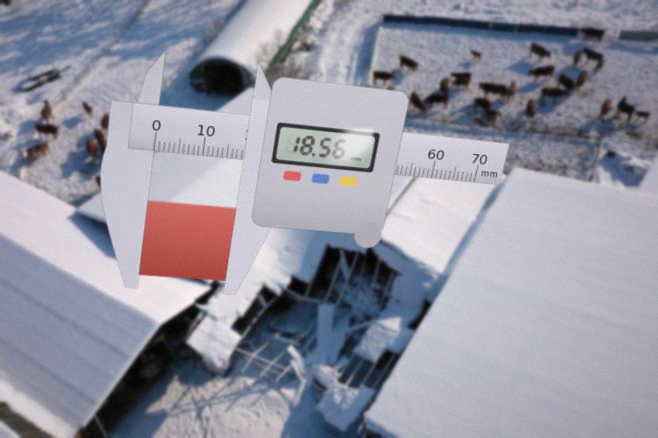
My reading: mm 18.56
